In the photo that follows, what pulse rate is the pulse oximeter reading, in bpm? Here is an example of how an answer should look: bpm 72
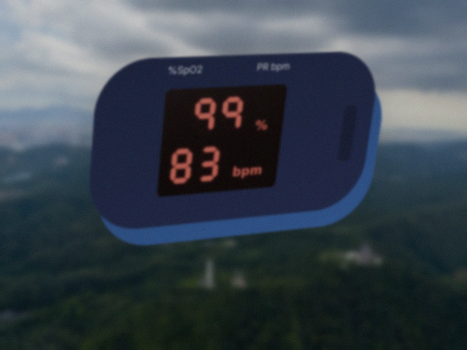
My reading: bpm 83
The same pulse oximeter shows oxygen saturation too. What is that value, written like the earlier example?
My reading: % 99
